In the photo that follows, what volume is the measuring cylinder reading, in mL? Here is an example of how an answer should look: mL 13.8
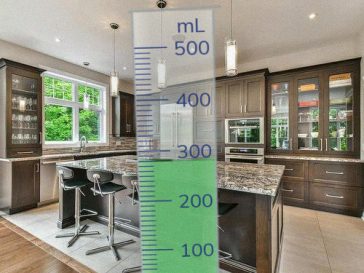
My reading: mL 280
